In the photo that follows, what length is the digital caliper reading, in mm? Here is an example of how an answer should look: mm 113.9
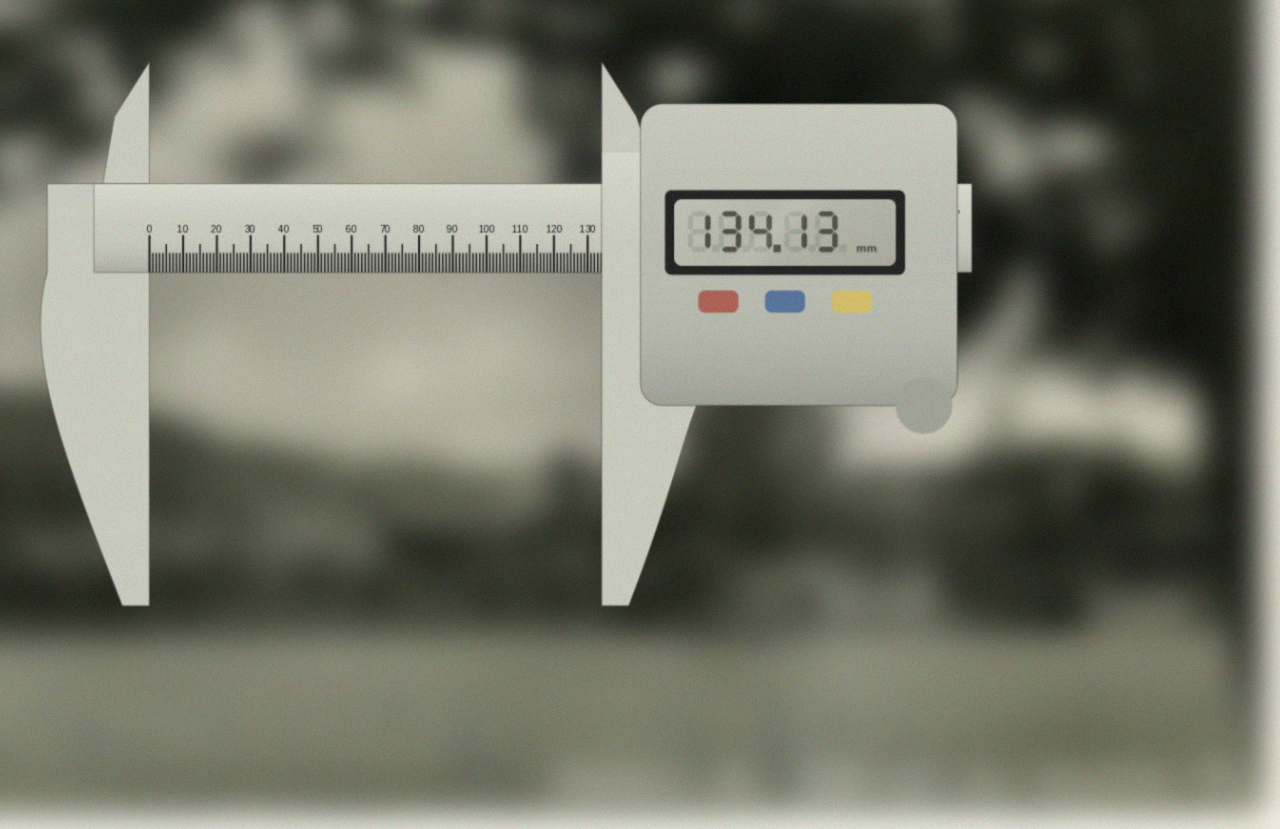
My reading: mm 134.13
